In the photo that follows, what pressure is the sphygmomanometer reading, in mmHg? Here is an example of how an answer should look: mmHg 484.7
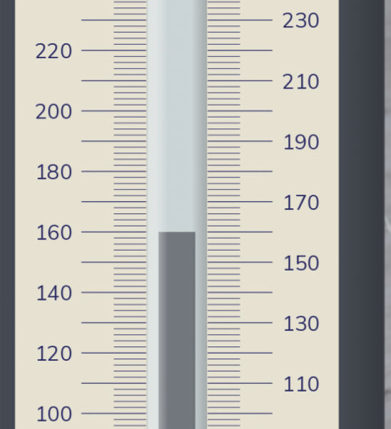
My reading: mmHg 160
